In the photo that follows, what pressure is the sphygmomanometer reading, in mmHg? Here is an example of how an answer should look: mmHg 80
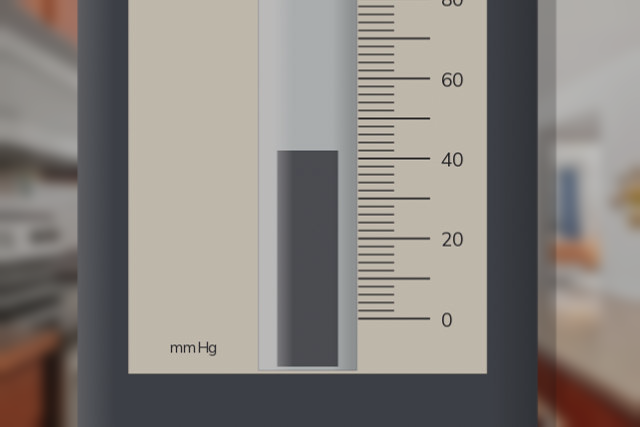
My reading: mmHg 42
